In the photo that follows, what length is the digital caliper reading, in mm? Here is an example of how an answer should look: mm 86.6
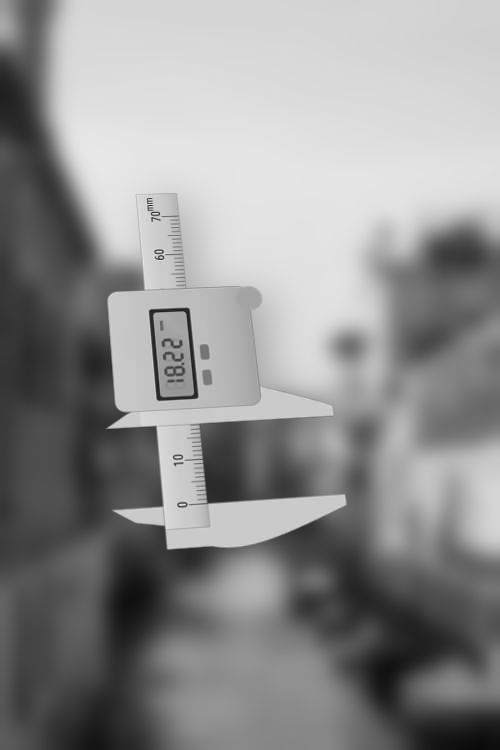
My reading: mm 18.22
